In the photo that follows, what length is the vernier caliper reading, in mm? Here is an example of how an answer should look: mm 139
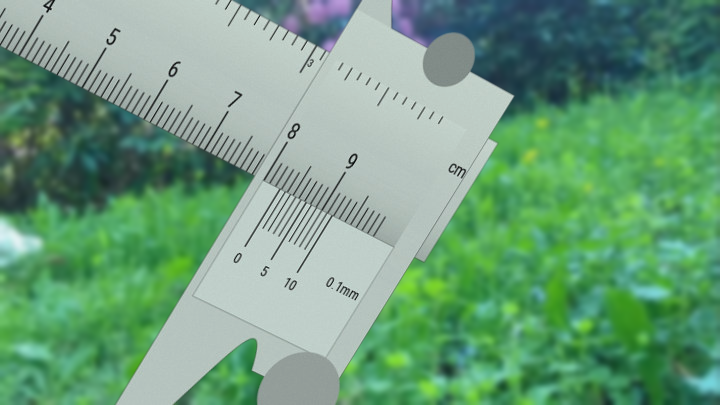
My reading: mm 82.8
